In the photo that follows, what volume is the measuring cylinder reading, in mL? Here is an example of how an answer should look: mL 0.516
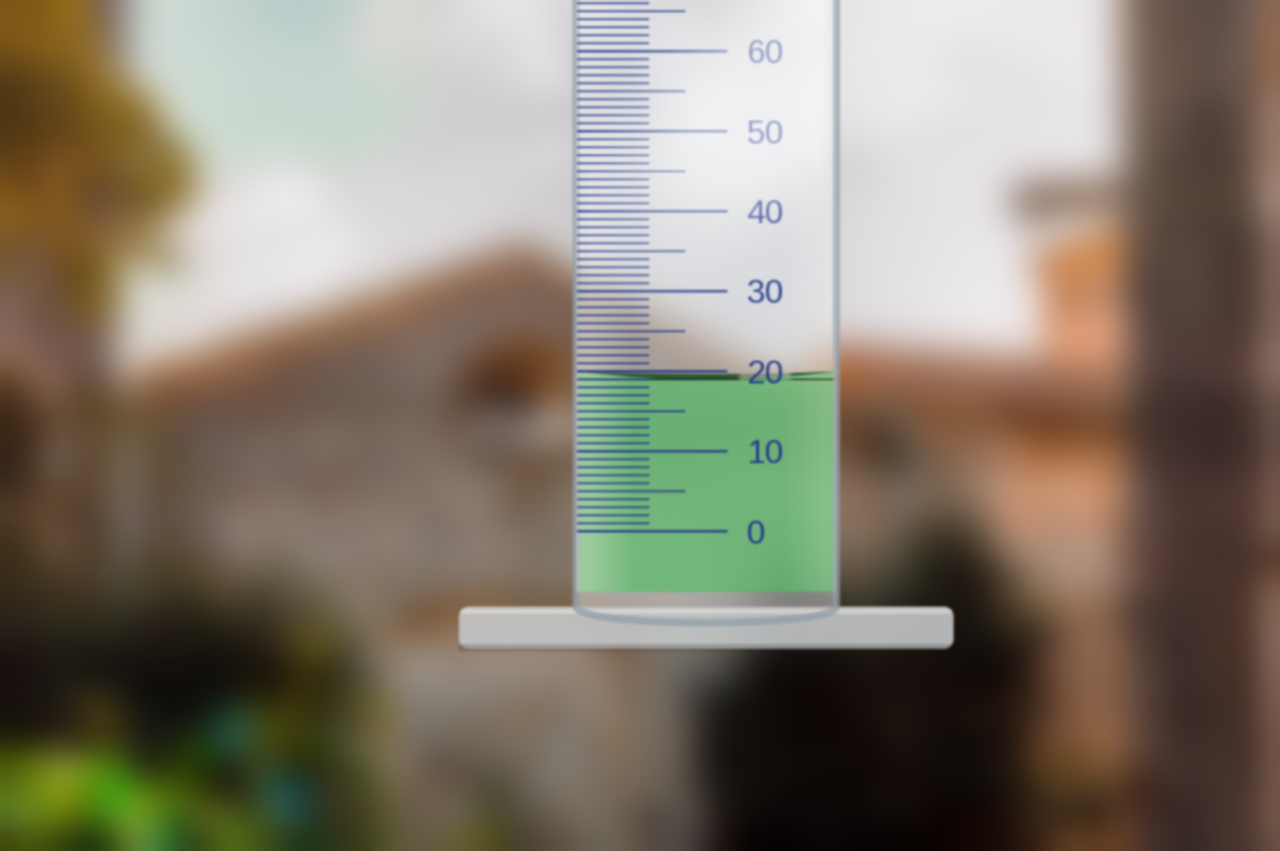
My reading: mL 19
